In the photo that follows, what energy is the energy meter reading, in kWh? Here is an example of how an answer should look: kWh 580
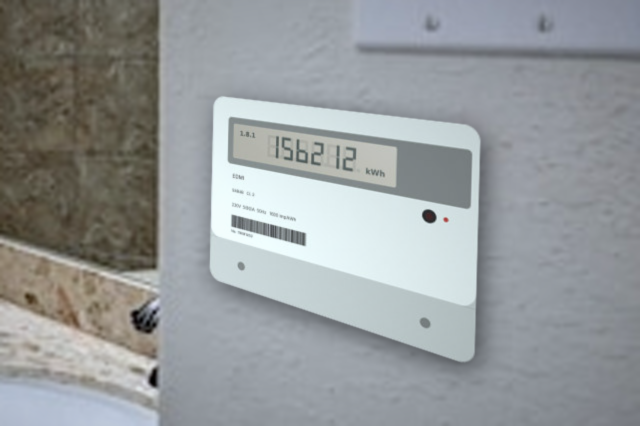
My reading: kWh 156212
